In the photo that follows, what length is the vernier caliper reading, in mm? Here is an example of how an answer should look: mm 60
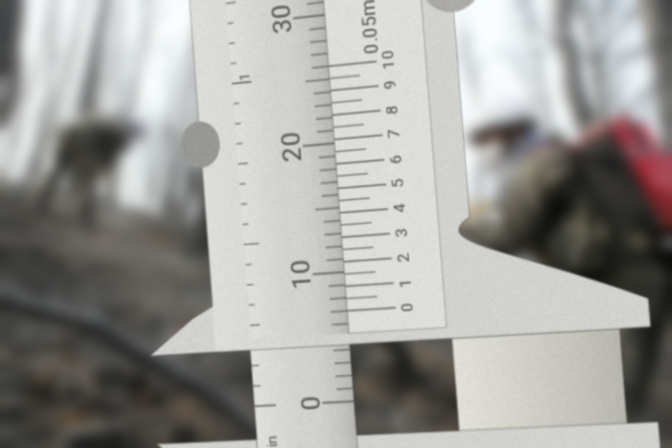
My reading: mm 7.0
